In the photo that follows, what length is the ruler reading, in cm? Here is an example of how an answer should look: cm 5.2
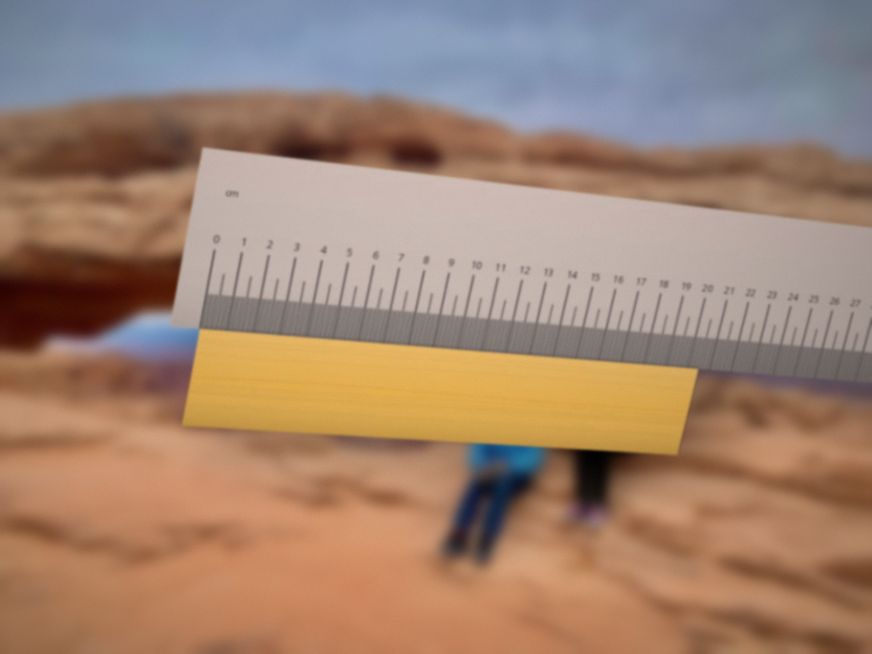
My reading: cm 20.5
